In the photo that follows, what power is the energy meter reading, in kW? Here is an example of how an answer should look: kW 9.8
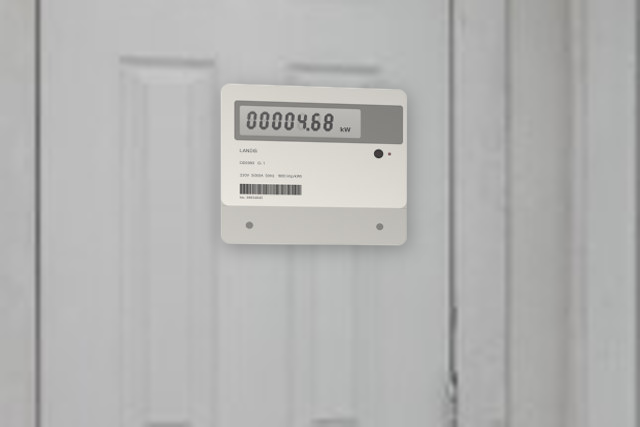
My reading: kW 4.68
